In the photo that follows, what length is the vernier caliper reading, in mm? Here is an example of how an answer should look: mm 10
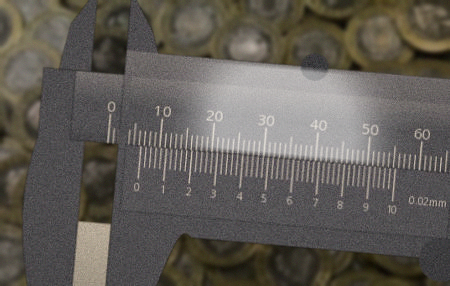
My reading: mm 6.4
